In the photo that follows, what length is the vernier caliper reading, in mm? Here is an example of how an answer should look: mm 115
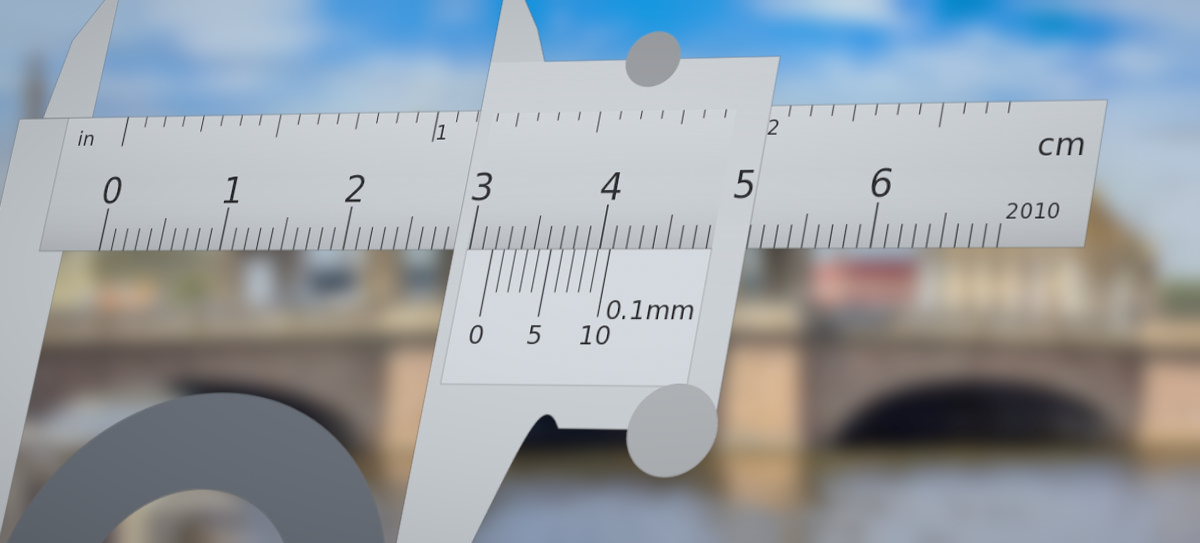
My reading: mm 31.8
